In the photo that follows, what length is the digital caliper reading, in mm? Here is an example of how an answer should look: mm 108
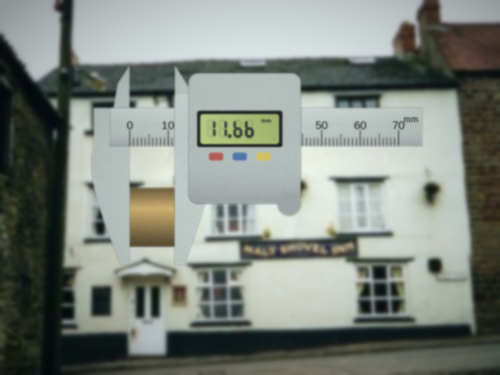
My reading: mm 11.66
